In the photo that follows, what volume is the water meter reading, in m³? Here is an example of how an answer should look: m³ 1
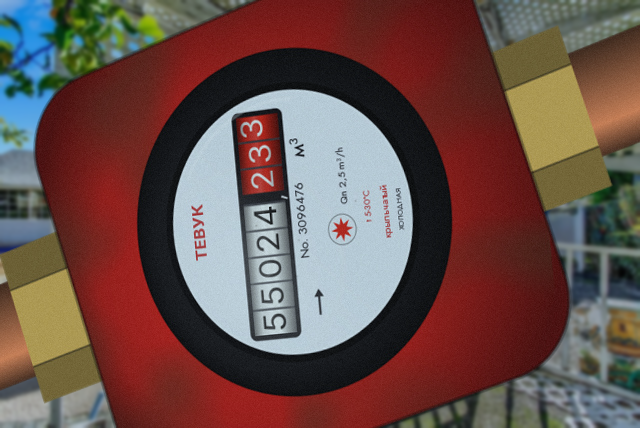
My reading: m³ 55024.233
